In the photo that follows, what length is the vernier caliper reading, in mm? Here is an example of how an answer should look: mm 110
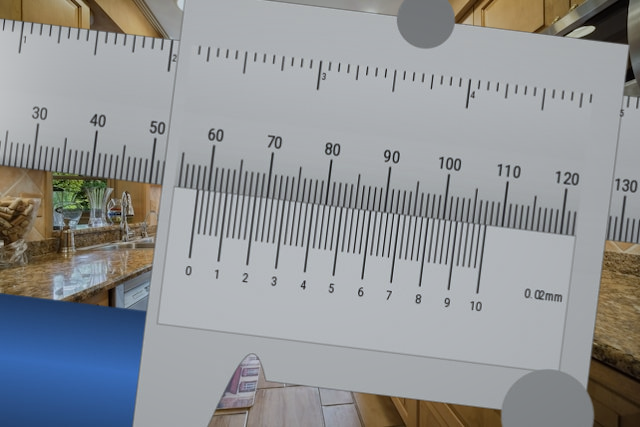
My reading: mm 58.2
